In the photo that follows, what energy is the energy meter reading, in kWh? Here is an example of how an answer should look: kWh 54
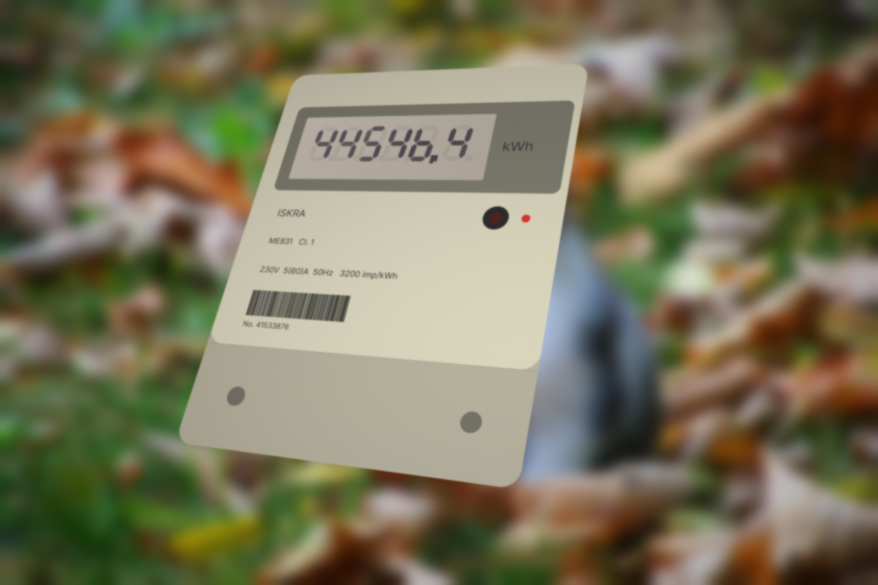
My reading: kWh 44546.4
